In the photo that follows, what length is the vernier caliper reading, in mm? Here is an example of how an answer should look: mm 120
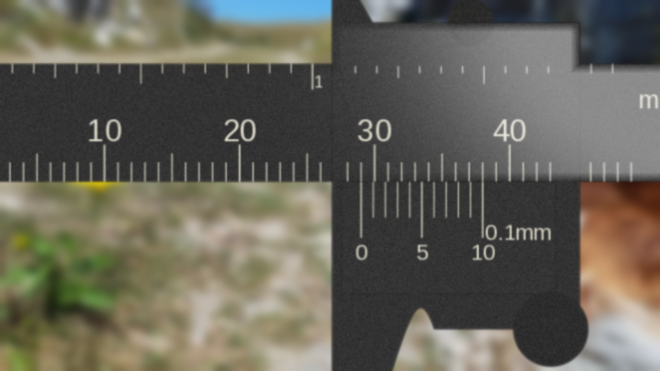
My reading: mm 29.0
